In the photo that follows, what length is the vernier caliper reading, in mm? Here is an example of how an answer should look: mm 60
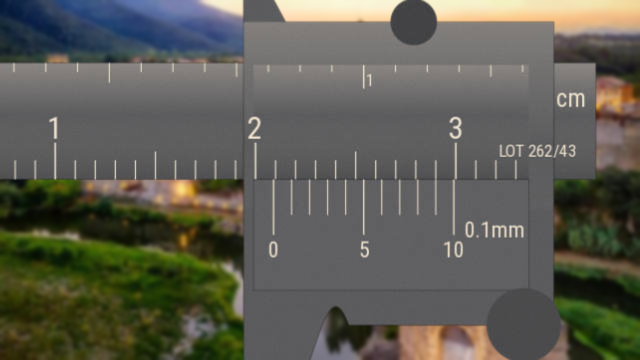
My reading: mm 20.9
